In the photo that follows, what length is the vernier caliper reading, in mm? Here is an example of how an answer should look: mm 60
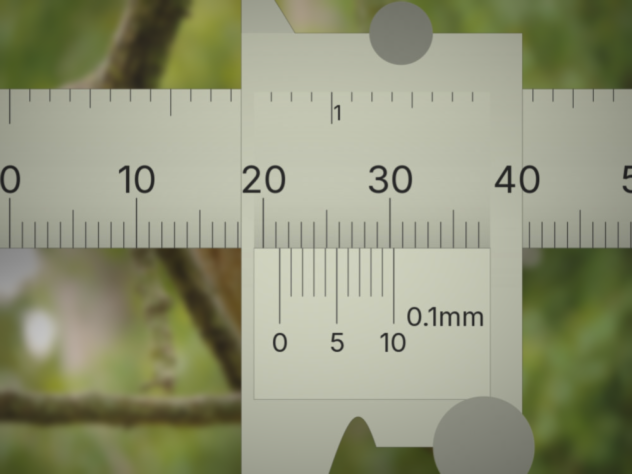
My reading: mm 21.3
